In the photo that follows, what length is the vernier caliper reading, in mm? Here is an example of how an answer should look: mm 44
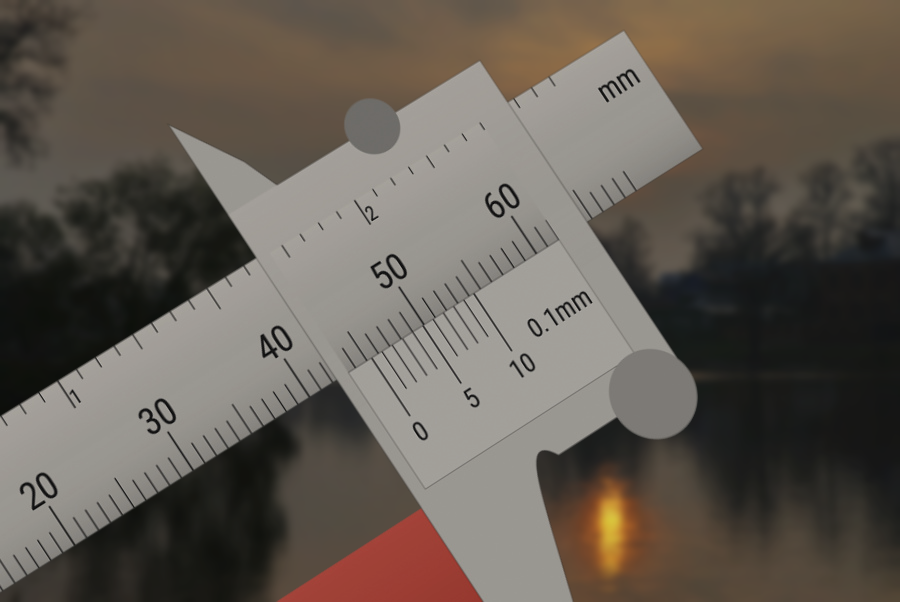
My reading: mm 45.4
